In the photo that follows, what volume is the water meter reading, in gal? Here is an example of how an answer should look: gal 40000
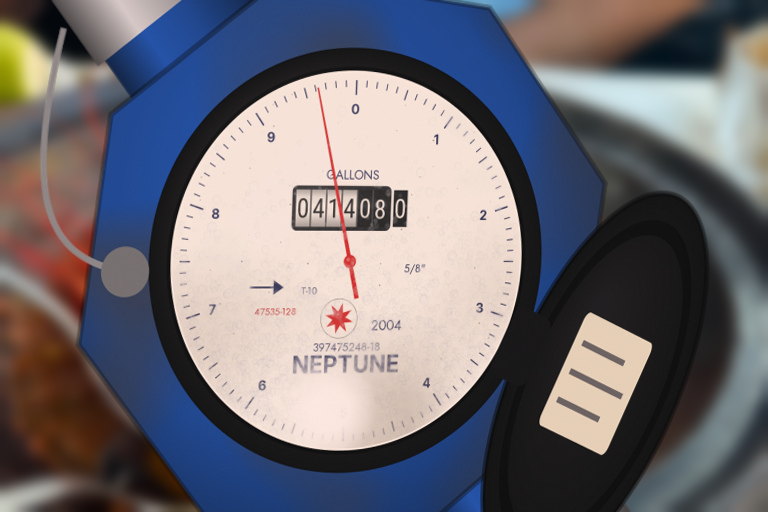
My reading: gal 414079.6
